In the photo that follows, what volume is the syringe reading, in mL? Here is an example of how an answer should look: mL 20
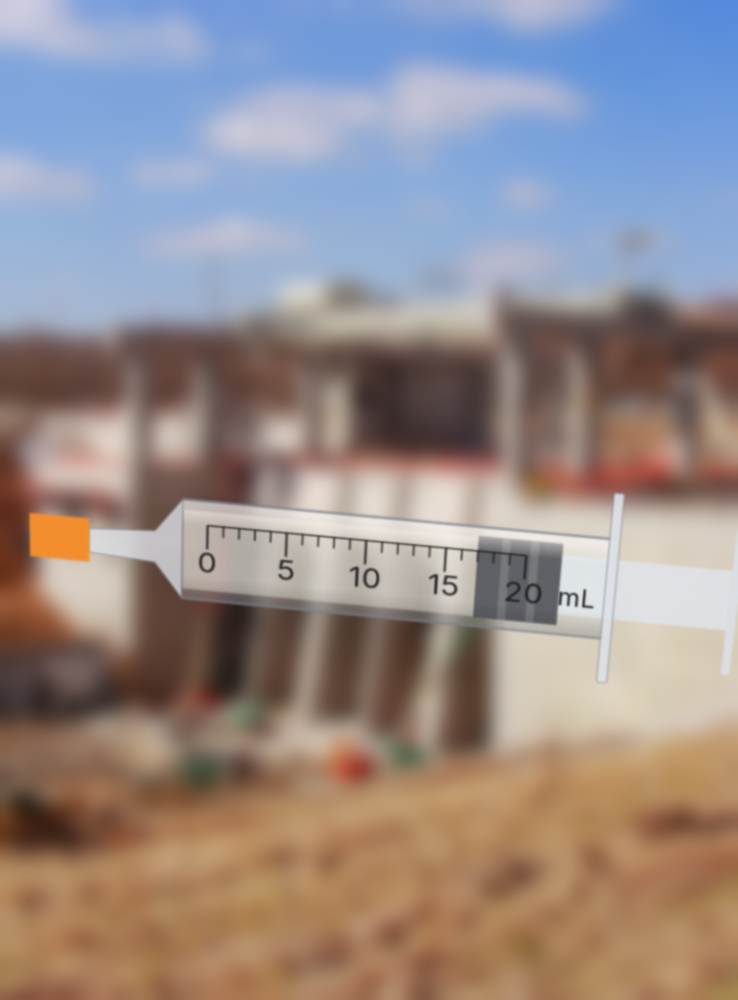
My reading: mL 17
